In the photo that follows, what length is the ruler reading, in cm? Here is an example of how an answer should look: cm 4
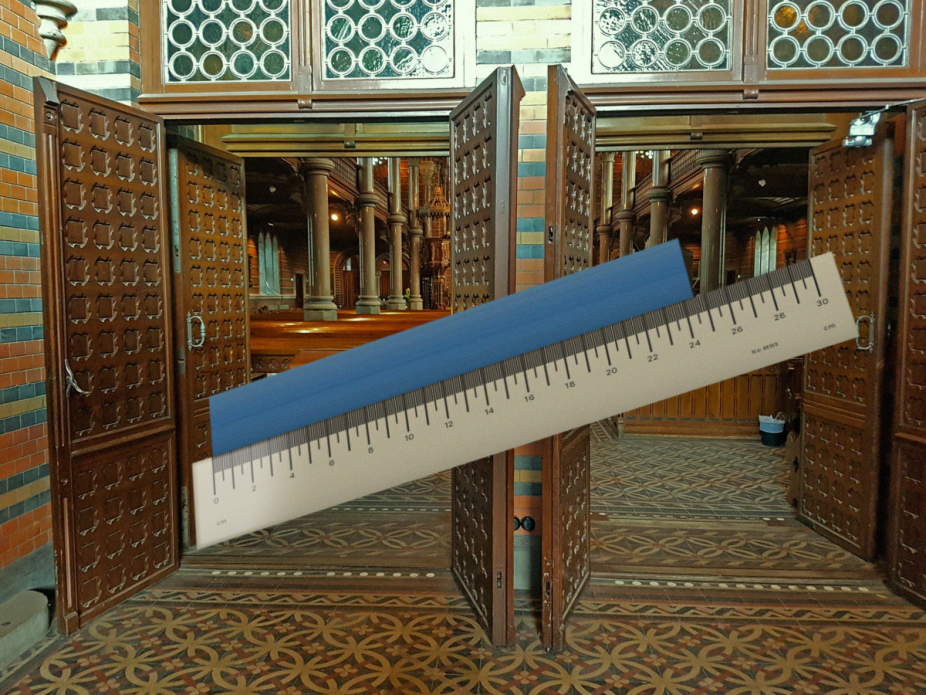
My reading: cm 24.5
